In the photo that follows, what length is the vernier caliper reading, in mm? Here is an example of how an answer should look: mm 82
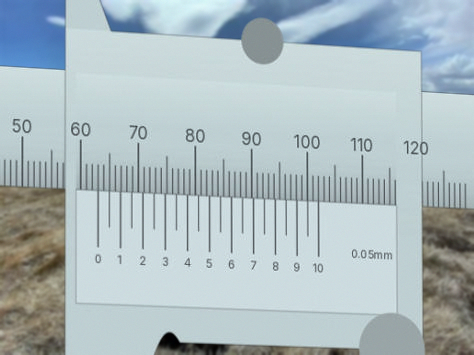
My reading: mm 63.0
